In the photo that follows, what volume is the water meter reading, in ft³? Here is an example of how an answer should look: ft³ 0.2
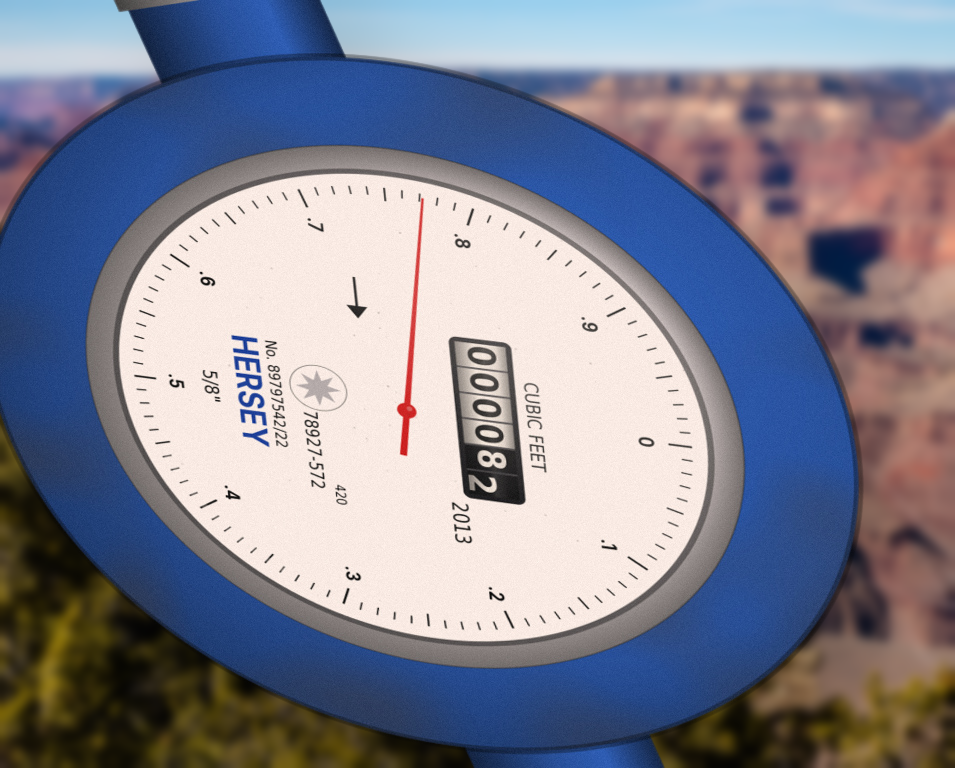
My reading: ft³ 81.77
